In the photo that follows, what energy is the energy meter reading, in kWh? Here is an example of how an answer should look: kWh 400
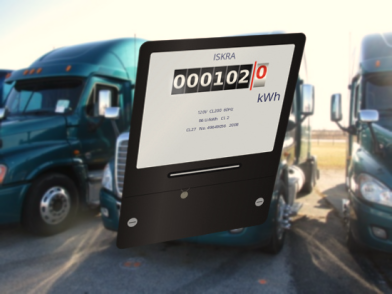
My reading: kWh 102.0
